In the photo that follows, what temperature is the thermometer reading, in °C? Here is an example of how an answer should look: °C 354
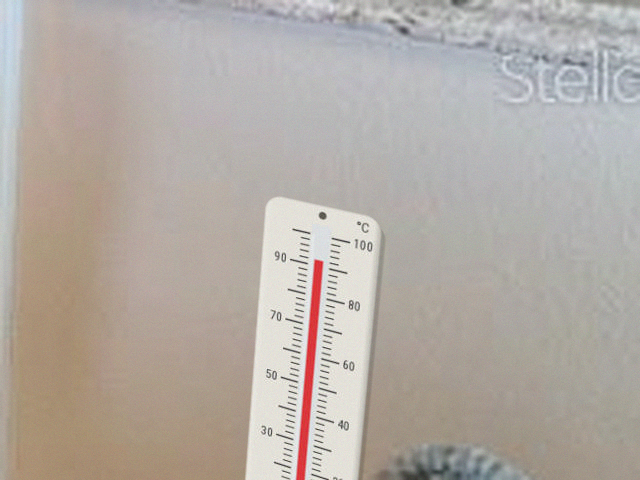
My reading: °C 92
